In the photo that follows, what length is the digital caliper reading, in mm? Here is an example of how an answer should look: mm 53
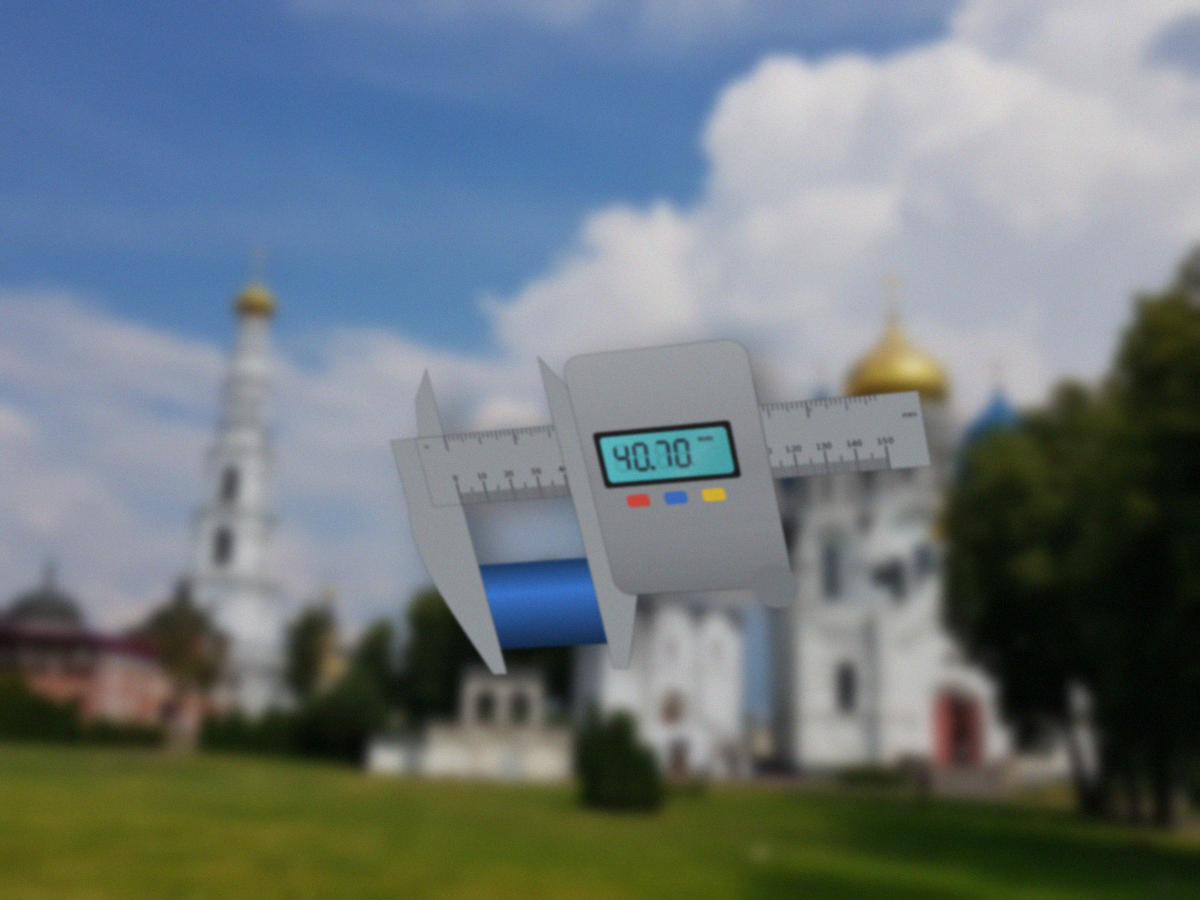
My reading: mm 40.70
